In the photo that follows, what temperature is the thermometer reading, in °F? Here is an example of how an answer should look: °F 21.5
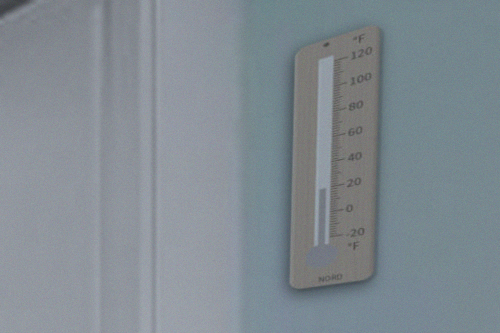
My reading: °F 20
